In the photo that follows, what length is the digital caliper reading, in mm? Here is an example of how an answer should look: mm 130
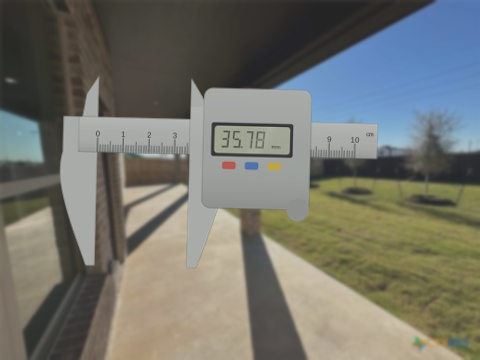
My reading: mm 35.78
